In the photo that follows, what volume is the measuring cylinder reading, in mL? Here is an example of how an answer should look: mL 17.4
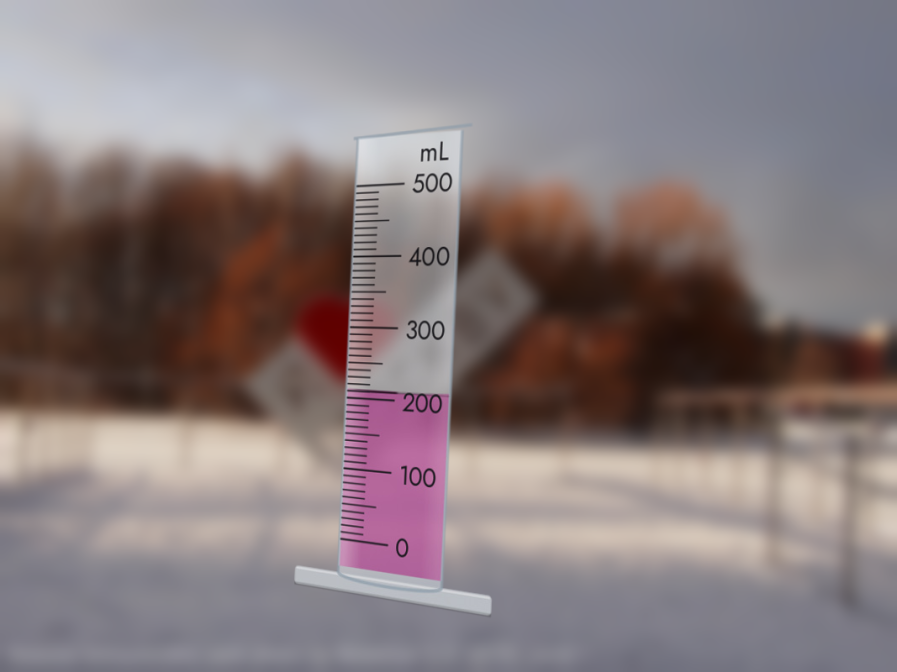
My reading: mL 210
